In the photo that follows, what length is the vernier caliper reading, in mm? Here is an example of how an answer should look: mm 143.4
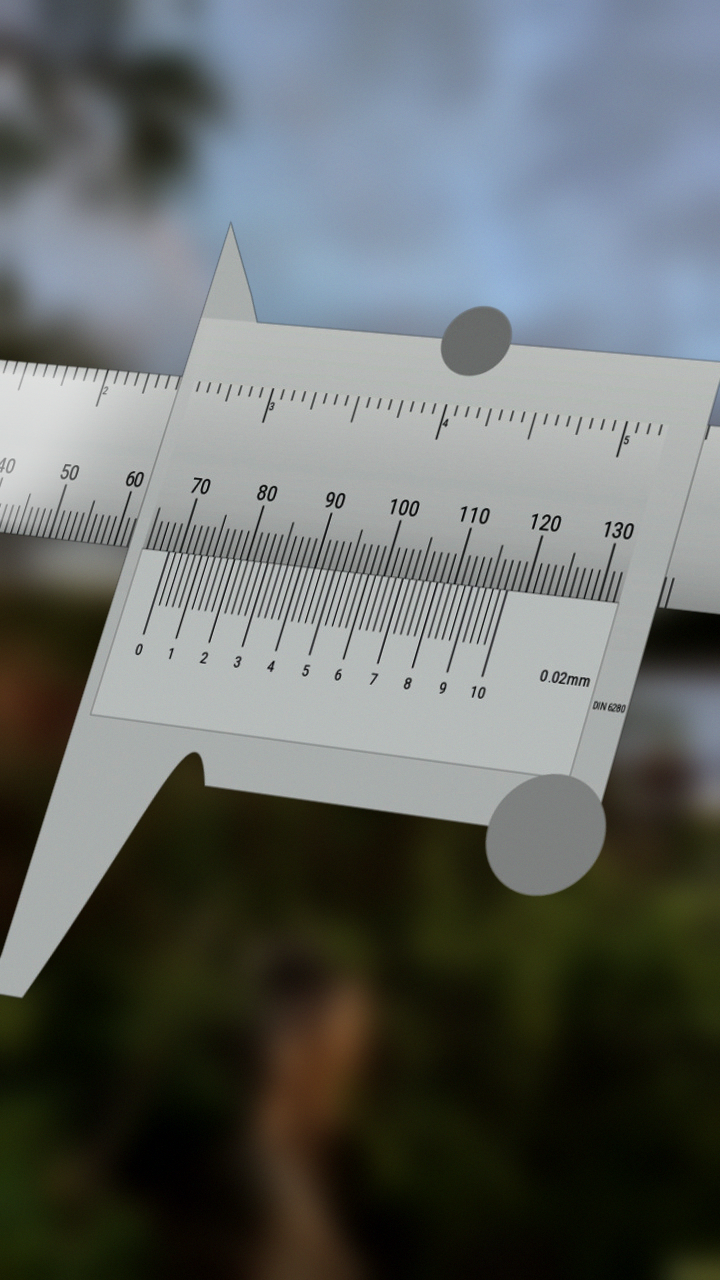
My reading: mm 68.4
